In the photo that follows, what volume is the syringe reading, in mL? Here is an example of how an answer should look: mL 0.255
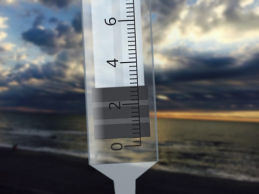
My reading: mL 0.4
